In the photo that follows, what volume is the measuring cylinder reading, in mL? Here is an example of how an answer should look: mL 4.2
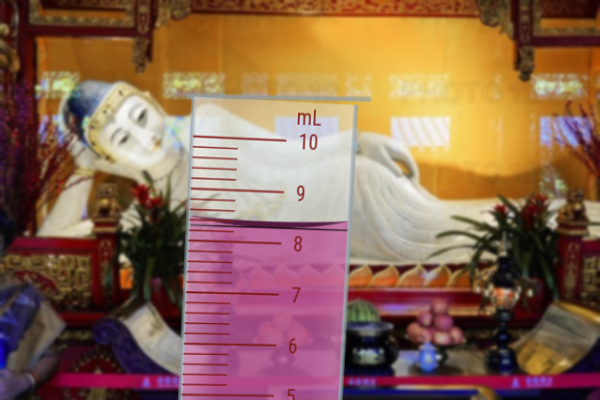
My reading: mL 8.3
